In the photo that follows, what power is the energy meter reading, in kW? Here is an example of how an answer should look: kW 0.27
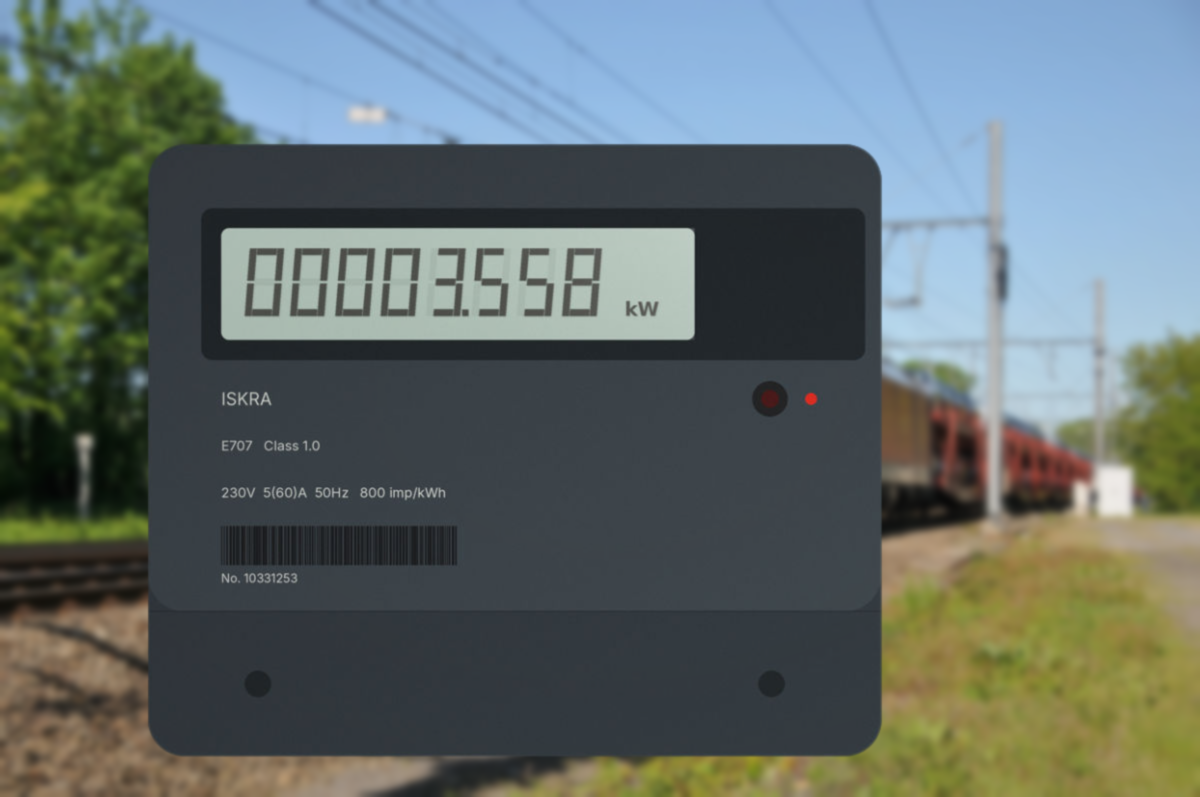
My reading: kW 3.558
